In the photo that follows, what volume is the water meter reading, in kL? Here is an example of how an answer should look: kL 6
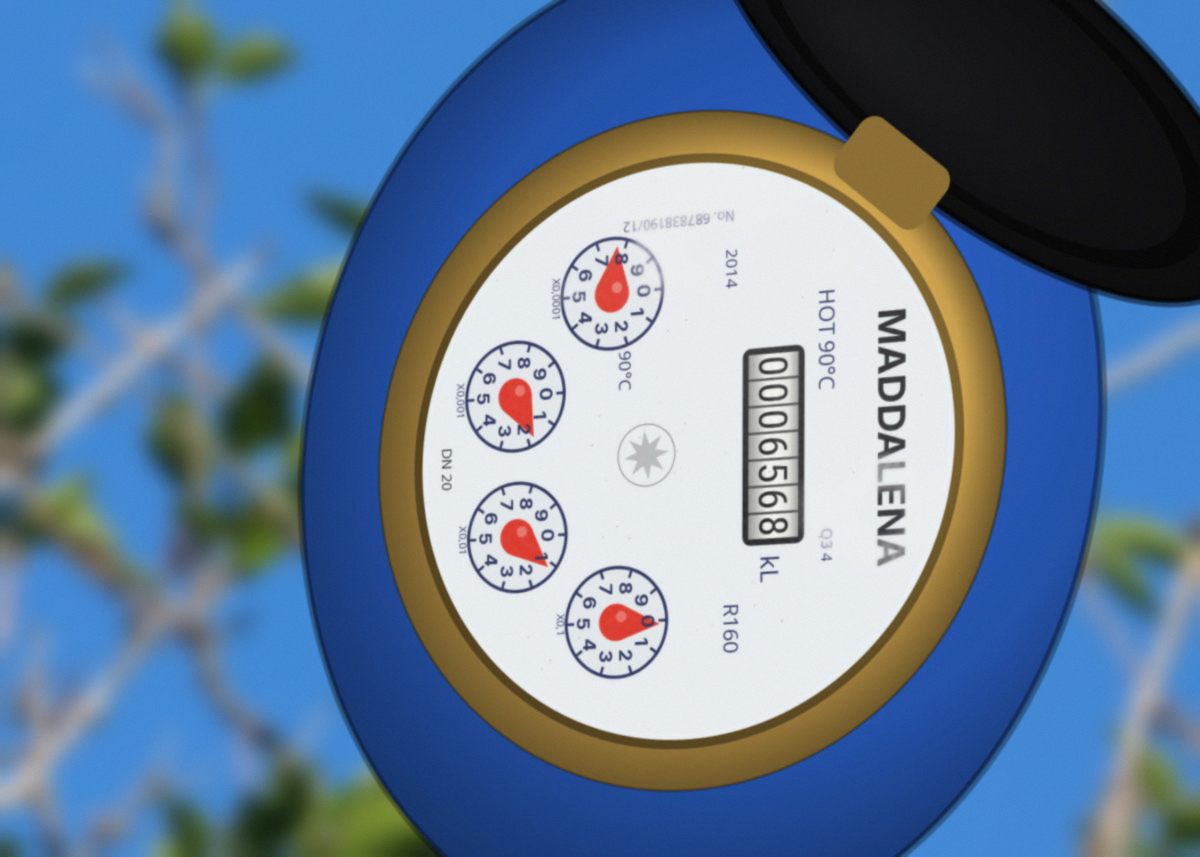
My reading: kL 6568.0117
